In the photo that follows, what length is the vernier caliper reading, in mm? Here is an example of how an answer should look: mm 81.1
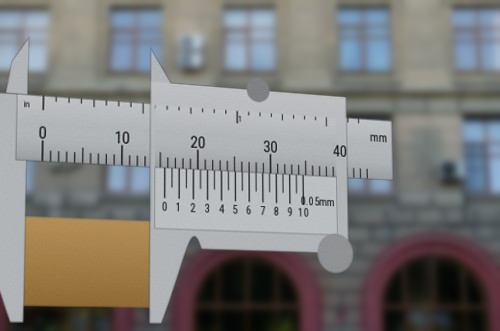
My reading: mm 15.6
